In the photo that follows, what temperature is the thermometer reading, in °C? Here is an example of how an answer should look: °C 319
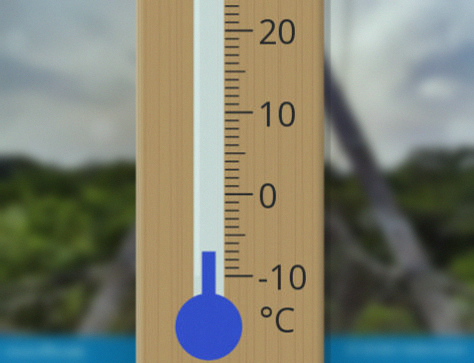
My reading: °C -7
